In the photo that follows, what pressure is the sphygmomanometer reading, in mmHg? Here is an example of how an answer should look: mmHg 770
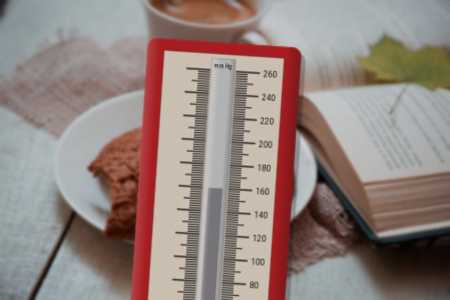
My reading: mmHg 160
